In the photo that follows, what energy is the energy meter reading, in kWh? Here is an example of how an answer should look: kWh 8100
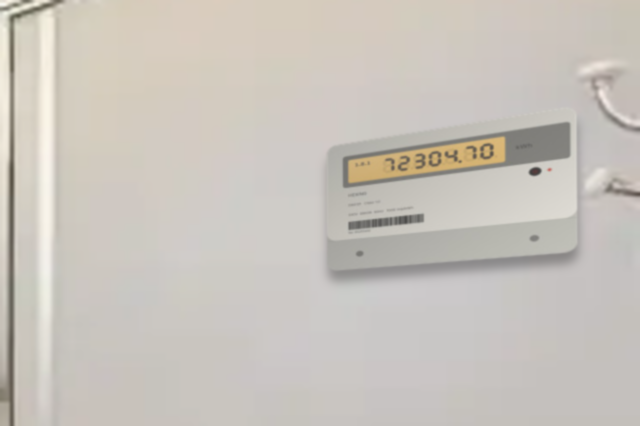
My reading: kWh 72304.70
